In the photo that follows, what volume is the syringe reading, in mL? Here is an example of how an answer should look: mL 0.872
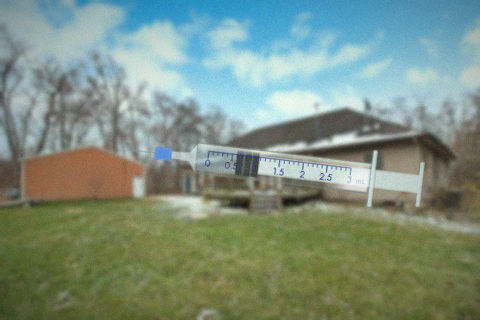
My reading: mL 0.6
